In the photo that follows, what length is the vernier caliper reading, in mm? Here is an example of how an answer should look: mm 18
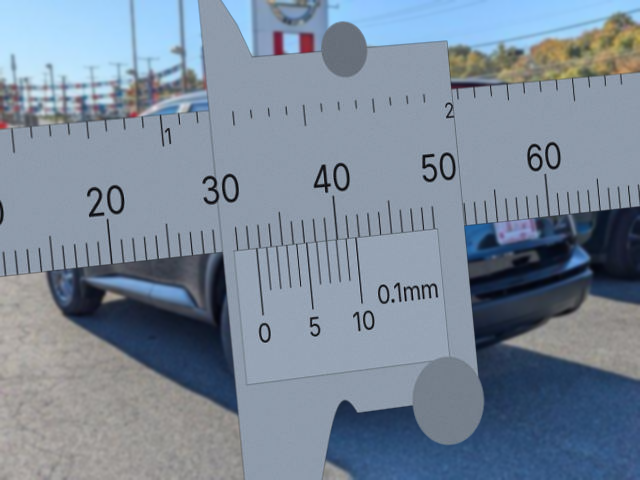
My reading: mm 32.7
